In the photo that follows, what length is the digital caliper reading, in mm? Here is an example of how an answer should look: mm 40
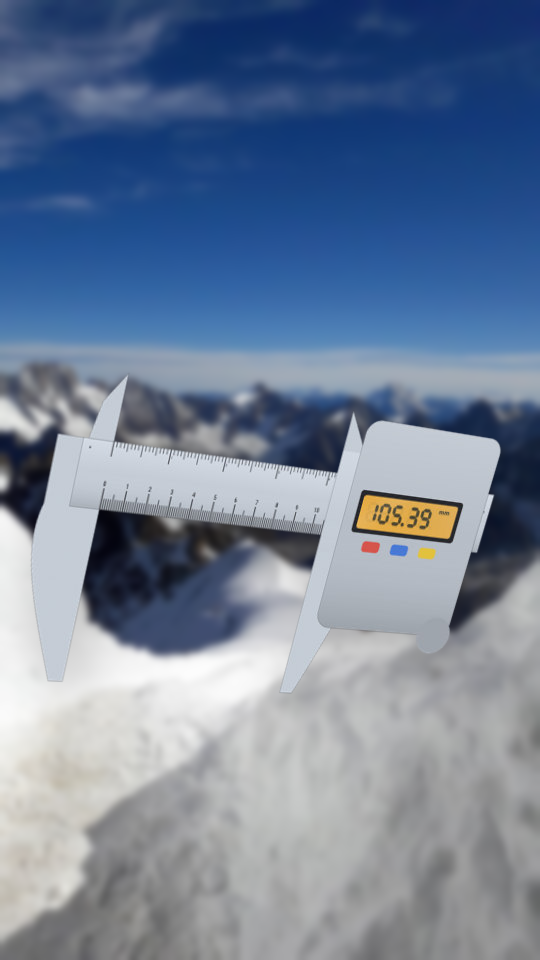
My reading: mm 105.39
